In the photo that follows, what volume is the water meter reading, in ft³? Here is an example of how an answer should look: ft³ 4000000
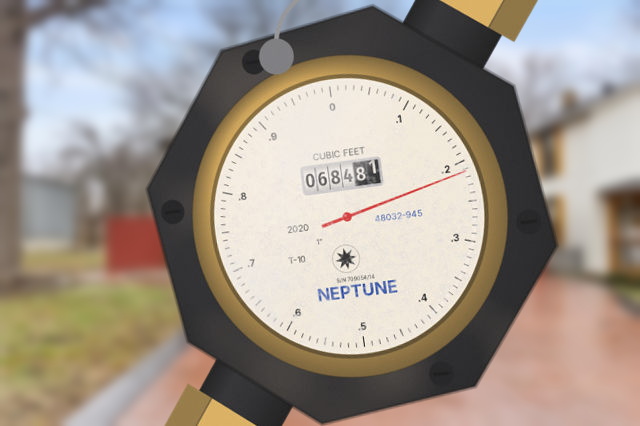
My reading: ft³ 68481.21
